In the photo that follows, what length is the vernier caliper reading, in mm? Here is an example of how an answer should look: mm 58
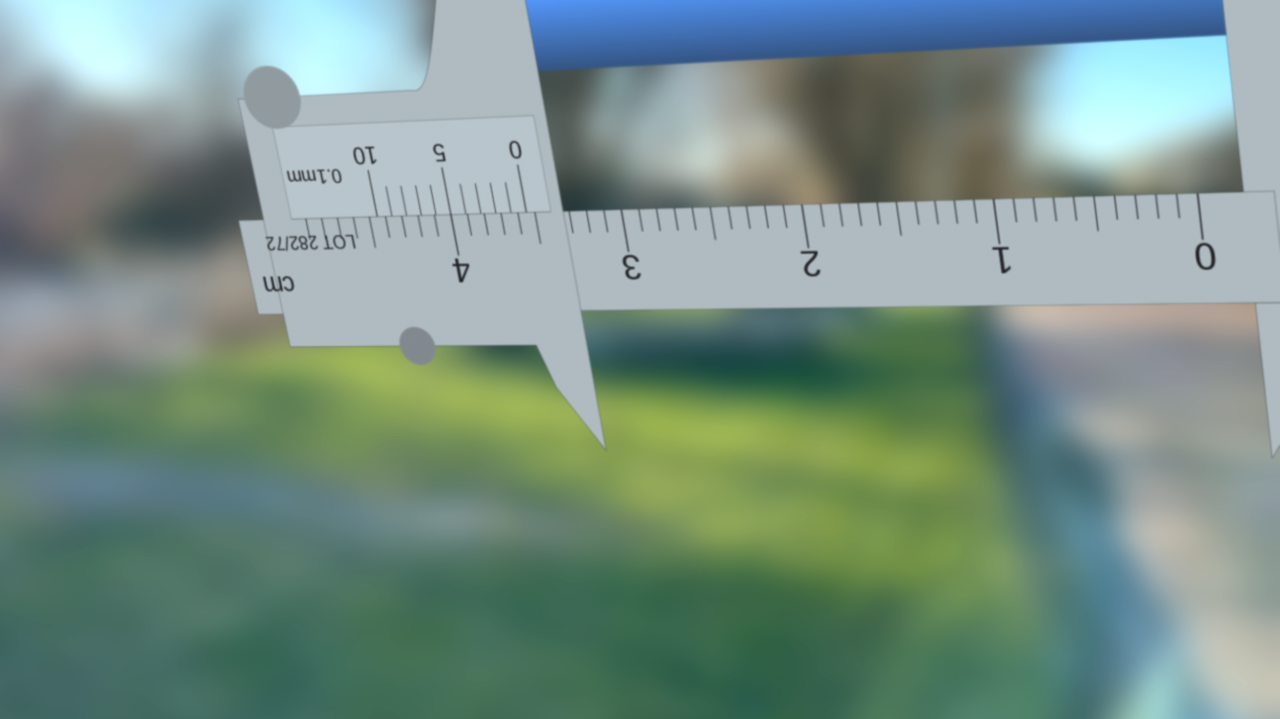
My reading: mm 35.5
